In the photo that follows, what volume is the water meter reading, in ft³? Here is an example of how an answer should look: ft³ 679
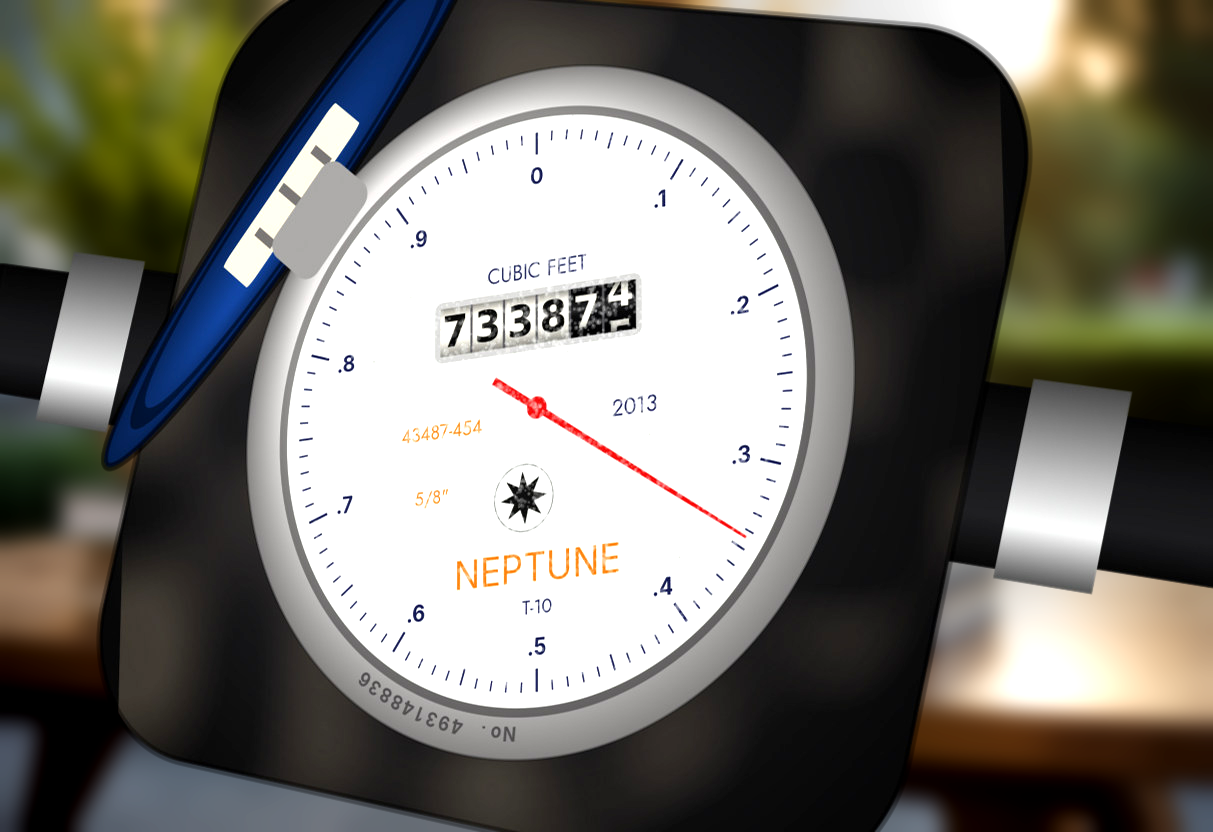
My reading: ft³ 733874.34
